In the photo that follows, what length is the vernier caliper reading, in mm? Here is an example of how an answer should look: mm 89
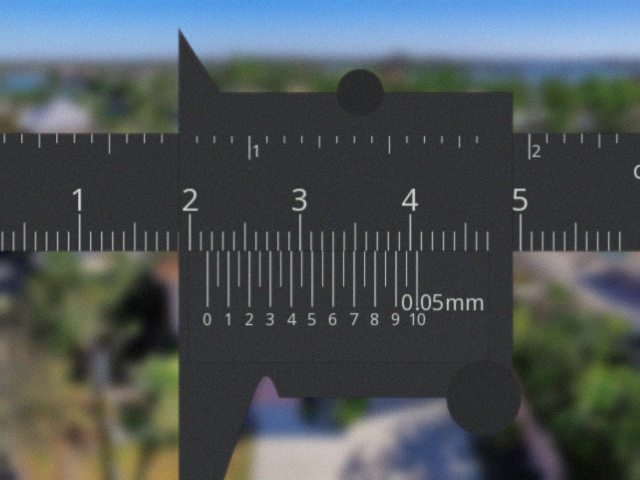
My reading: mm 21.6
